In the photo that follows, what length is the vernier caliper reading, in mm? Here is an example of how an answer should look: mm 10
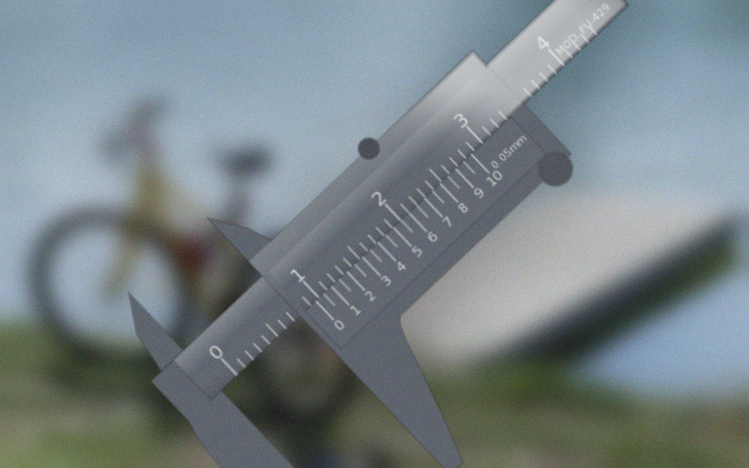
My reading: mm 9.6
